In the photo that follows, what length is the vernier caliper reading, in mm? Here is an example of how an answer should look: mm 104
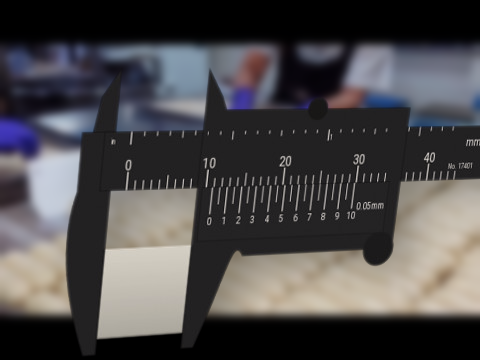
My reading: mm 10.8
